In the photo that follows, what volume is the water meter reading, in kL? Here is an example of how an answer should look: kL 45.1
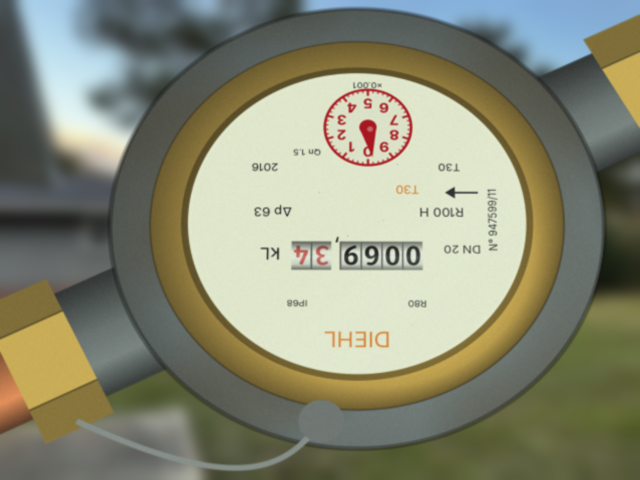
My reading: kL 69.339
